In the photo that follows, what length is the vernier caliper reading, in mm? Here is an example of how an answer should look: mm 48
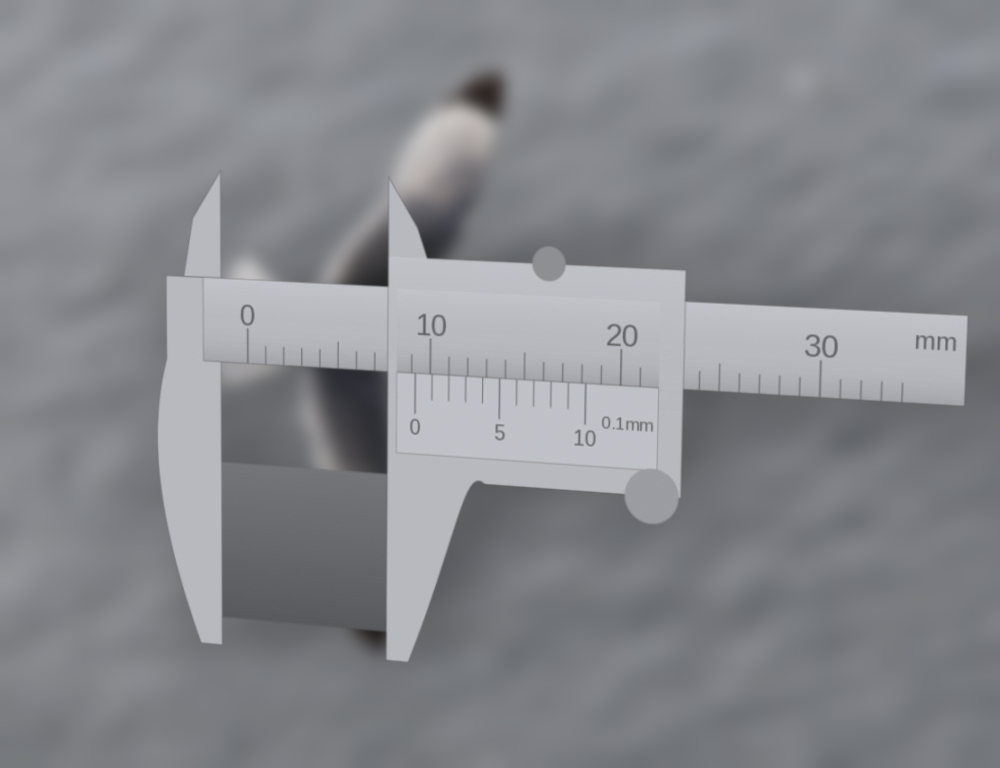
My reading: mm 9.2
